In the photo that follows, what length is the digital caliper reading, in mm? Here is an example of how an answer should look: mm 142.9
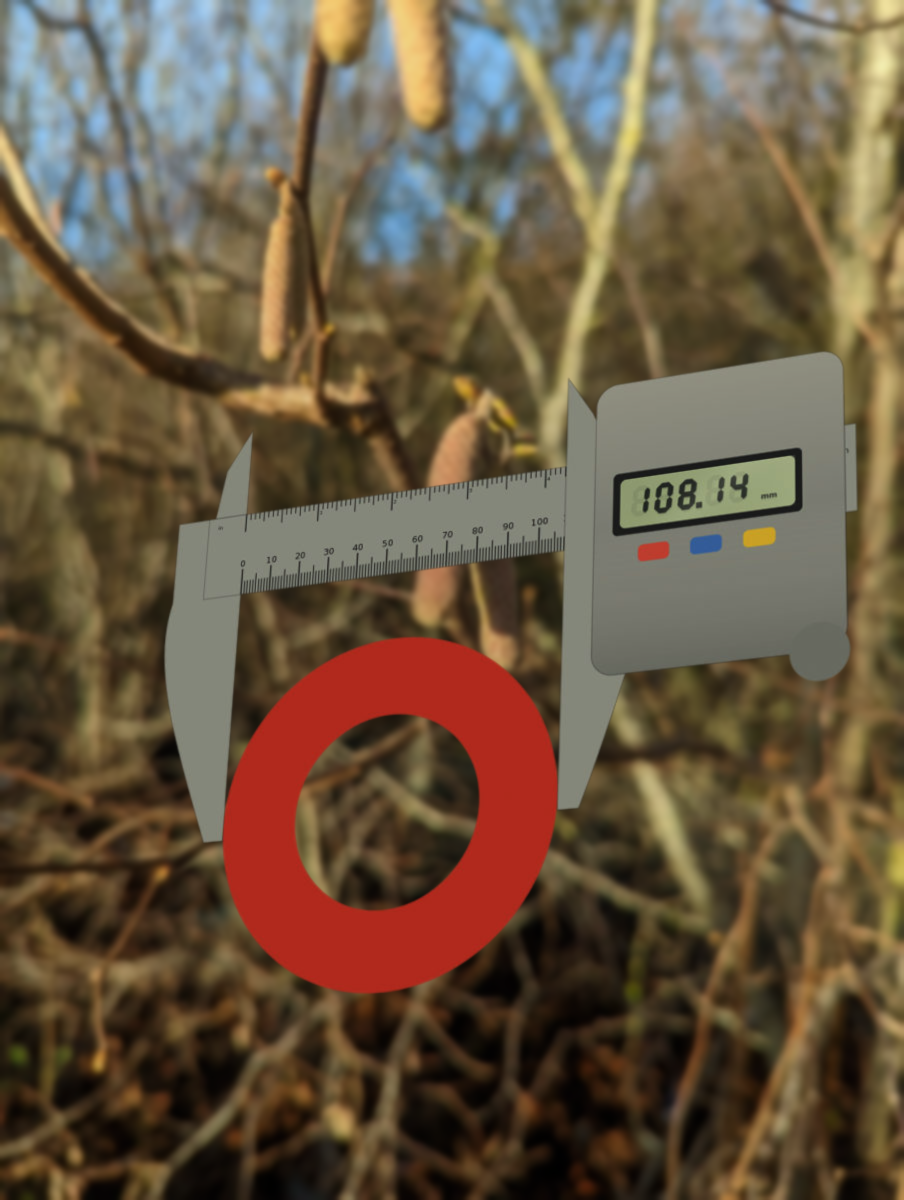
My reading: mm 108.14
